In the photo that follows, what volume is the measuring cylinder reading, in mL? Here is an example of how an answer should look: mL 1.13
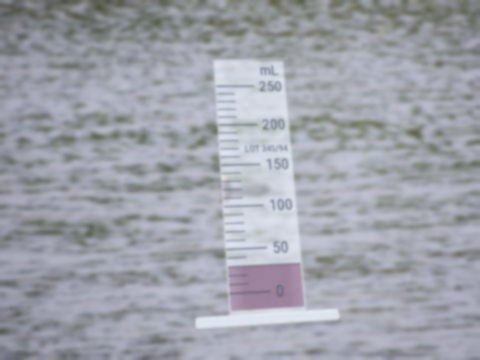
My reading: mL 30
